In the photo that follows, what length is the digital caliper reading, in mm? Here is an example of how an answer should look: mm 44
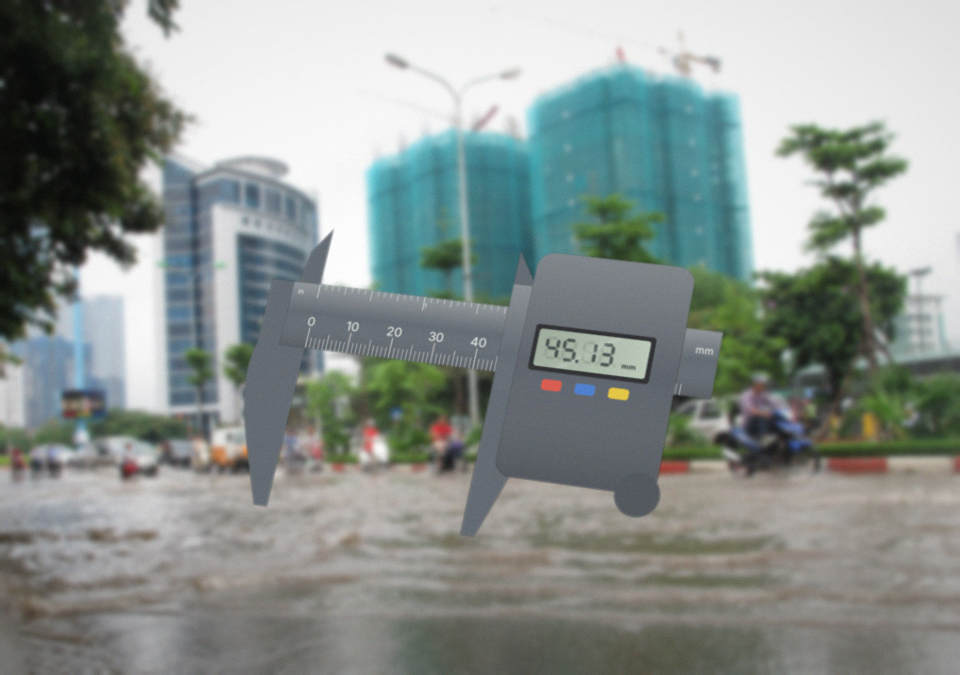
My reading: mm 45.13
